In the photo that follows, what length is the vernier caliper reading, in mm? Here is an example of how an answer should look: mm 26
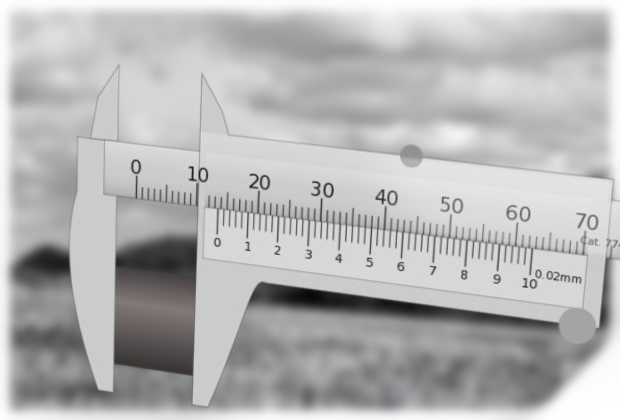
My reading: mm 13.5
